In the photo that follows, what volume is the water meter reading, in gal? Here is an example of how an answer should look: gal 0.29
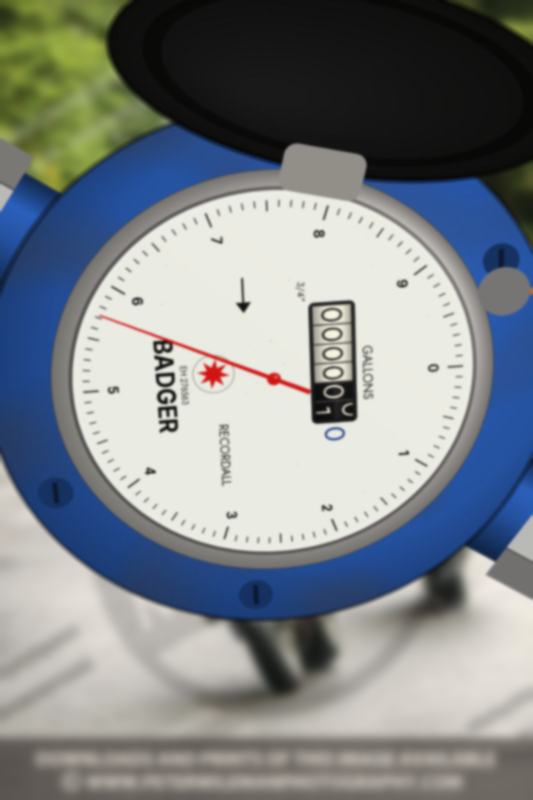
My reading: gal 5.7
